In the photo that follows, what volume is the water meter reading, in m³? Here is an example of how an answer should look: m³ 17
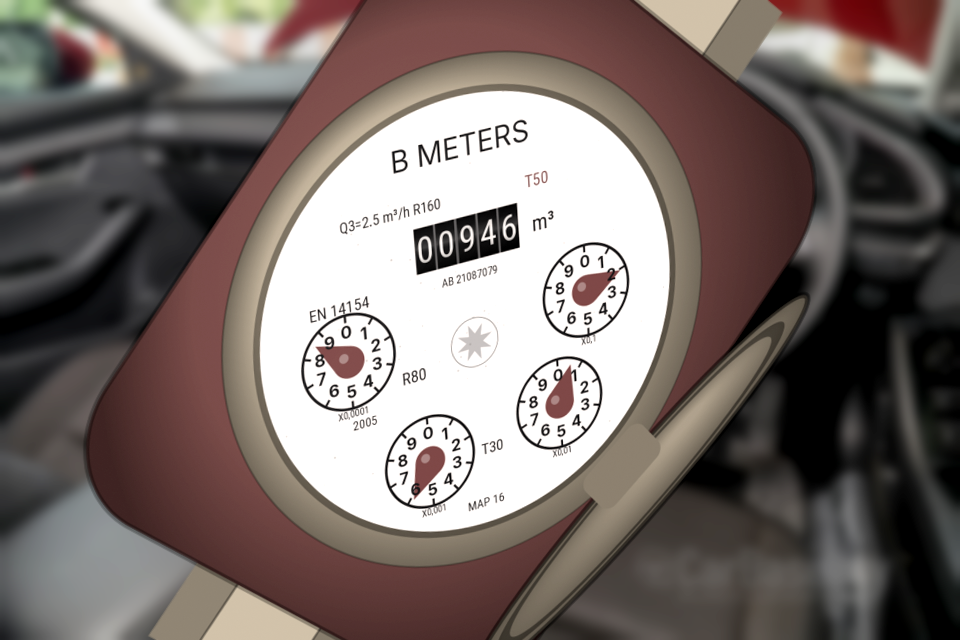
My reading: m³ 946.2058
